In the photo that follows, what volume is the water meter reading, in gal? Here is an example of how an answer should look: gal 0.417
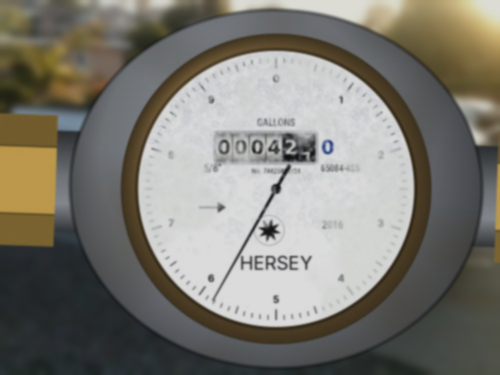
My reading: gal 4205.8
